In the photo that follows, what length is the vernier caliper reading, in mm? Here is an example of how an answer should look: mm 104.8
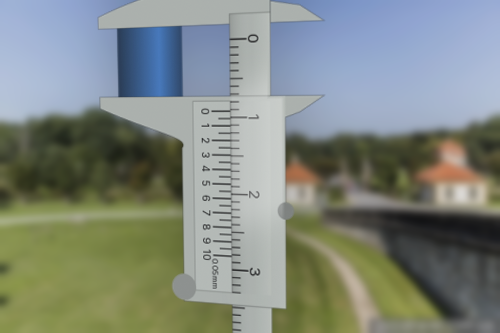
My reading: mm 9.2
